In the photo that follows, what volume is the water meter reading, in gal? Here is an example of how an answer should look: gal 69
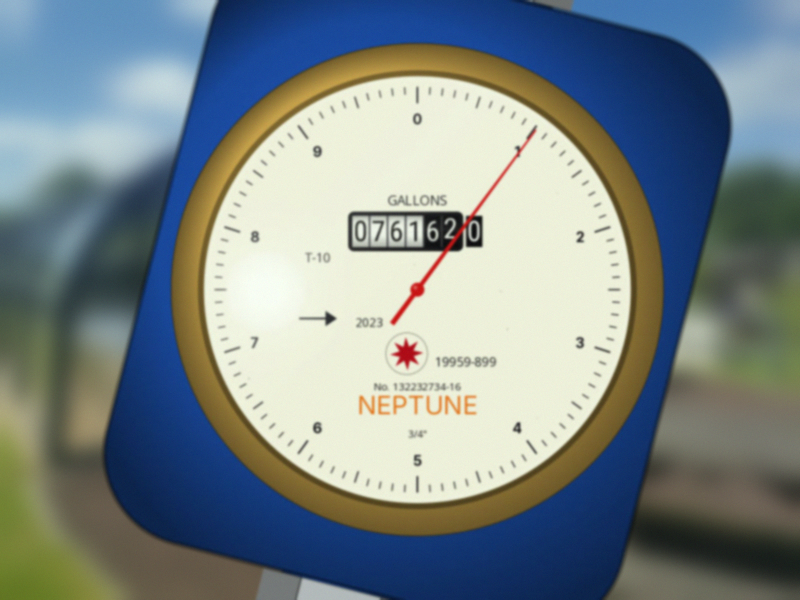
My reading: gal 761621.0
